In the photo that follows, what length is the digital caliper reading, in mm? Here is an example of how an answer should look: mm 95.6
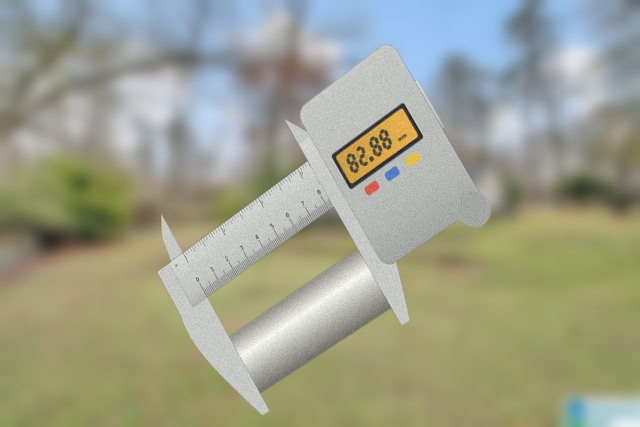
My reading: mm 82.88
